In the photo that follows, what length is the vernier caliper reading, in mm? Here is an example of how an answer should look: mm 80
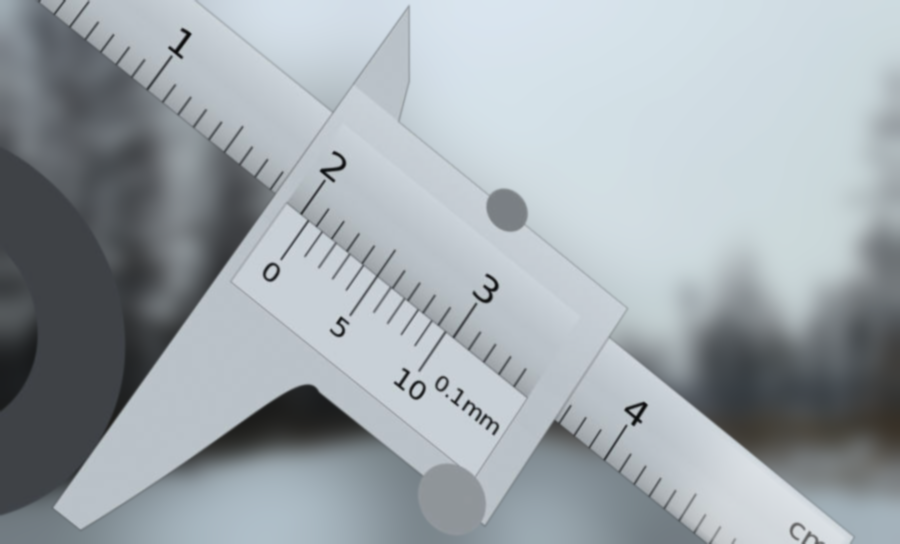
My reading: mm 20.5
